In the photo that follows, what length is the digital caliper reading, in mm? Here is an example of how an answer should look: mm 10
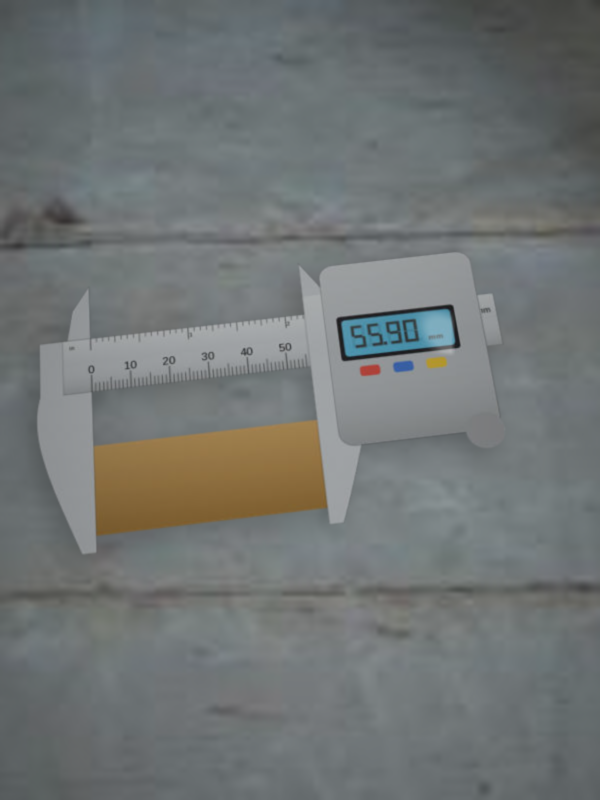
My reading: mm 55.90
